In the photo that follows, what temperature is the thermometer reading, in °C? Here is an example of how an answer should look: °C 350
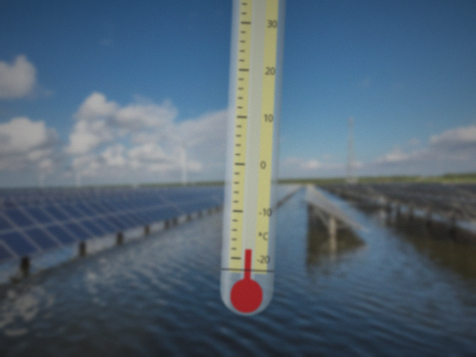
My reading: °C -18
